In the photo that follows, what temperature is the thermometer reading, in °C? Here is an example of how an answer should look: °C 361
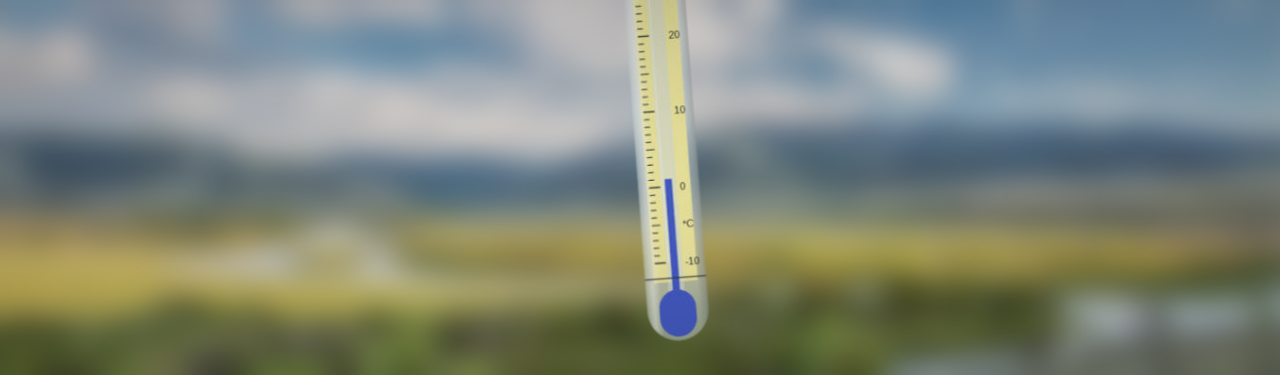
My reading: °C 1
